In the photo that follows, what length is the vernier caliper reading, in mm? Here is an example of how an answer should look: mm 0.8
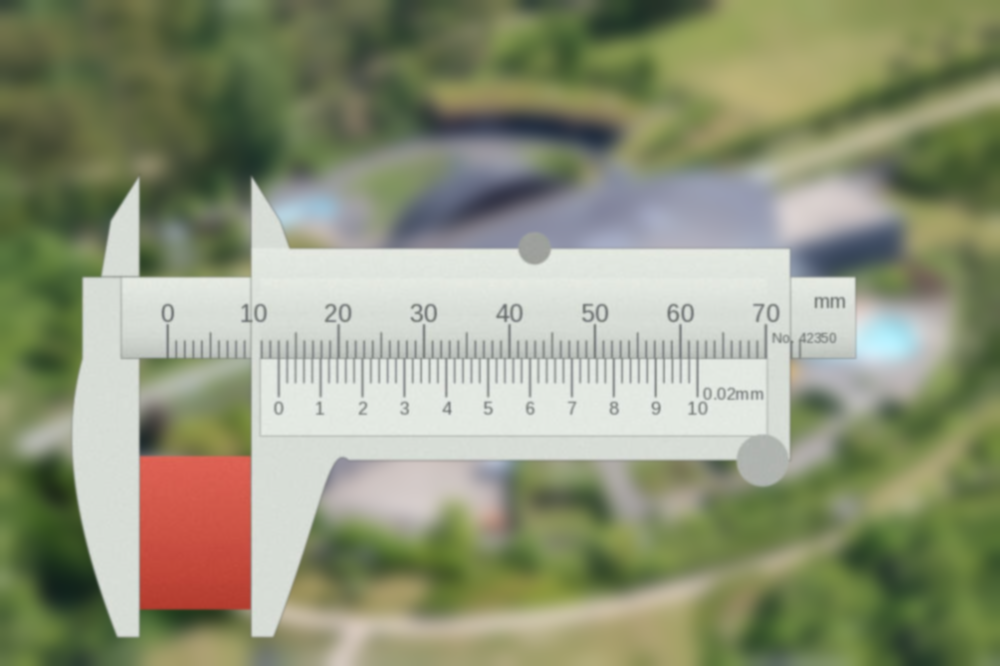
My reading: mm 13.0
